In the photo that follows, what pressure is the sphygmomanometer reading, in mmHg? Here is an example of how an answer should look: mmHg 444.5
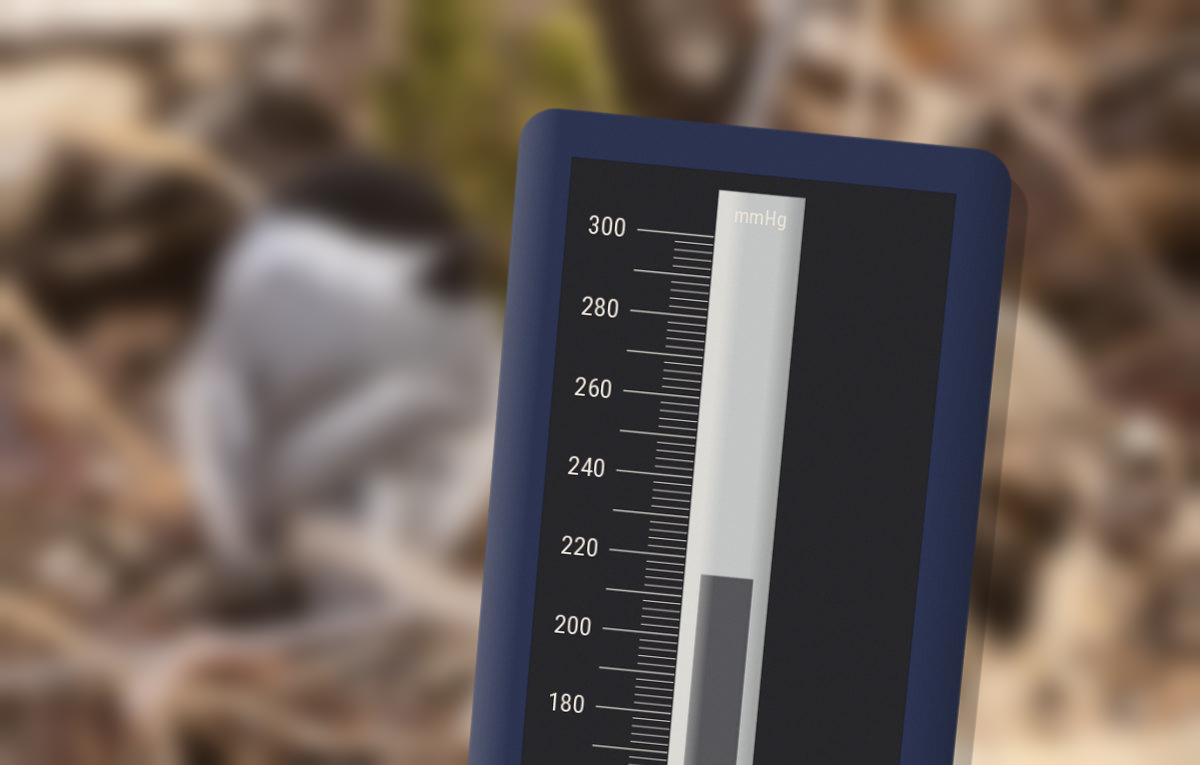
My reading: mmHg 216
